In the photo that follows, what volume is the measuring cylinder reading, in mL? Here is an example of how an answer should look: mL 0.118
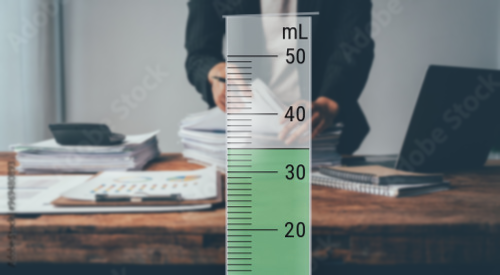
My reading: mL 34
